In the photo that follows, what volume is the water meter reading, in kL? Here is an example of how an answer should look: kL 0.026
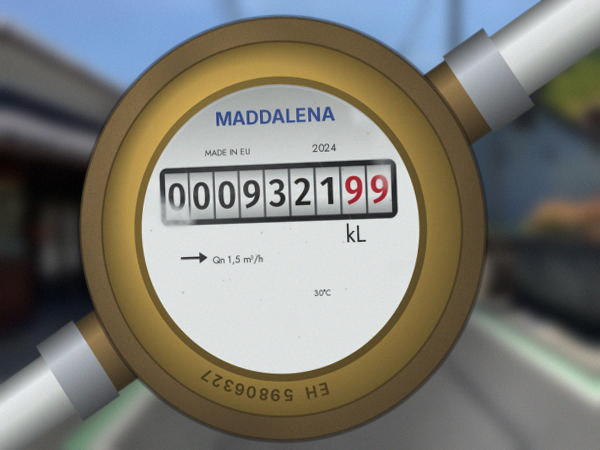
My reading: kL 9321.99
